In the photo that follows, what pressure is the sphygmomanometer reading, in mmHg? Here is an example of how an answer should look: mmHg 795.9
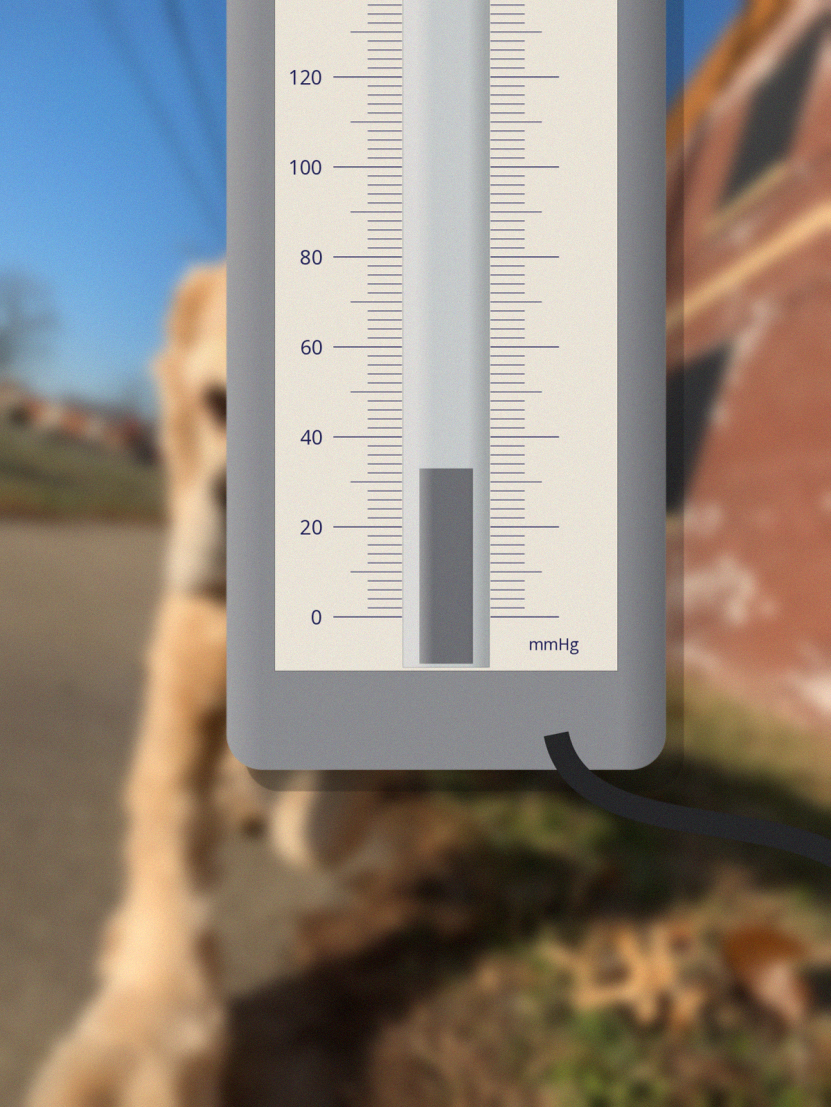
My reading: mmHg 33
